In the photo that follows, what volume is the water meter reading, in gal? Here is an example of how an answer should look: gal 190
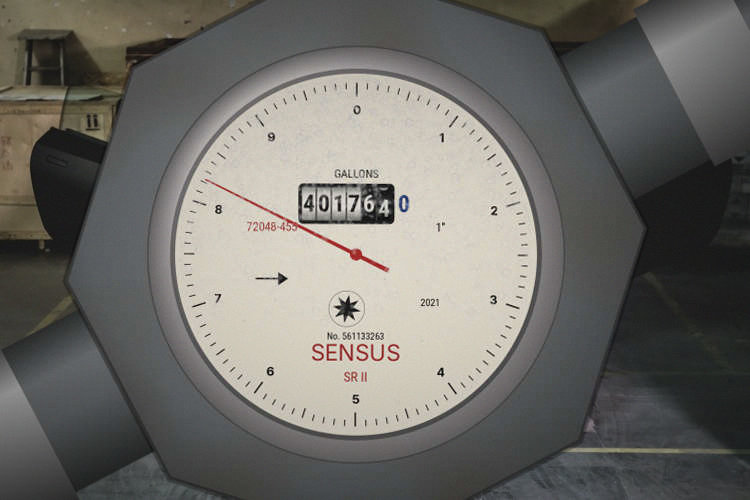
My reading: gal 4017638.2
